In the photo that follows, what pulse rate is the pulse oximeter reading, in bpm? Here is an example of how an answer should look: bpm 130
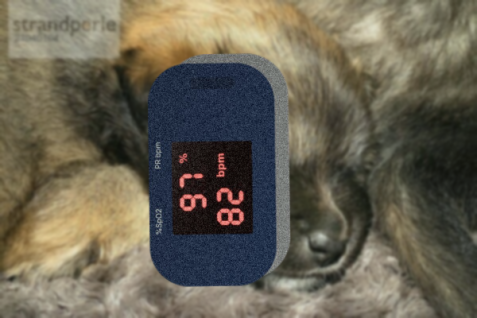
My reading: bpm 82
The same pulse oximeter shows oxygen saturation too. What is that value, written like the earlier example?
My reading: % 97
